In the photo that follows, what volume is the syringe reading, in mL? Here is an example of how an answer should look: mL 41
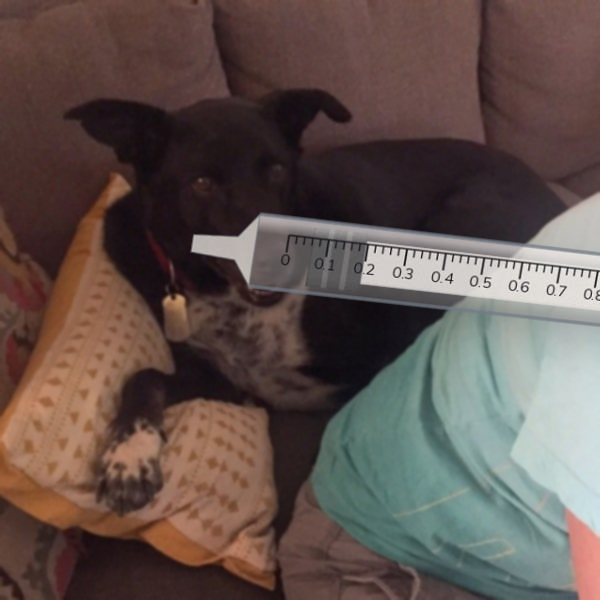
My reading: mL 0.06
